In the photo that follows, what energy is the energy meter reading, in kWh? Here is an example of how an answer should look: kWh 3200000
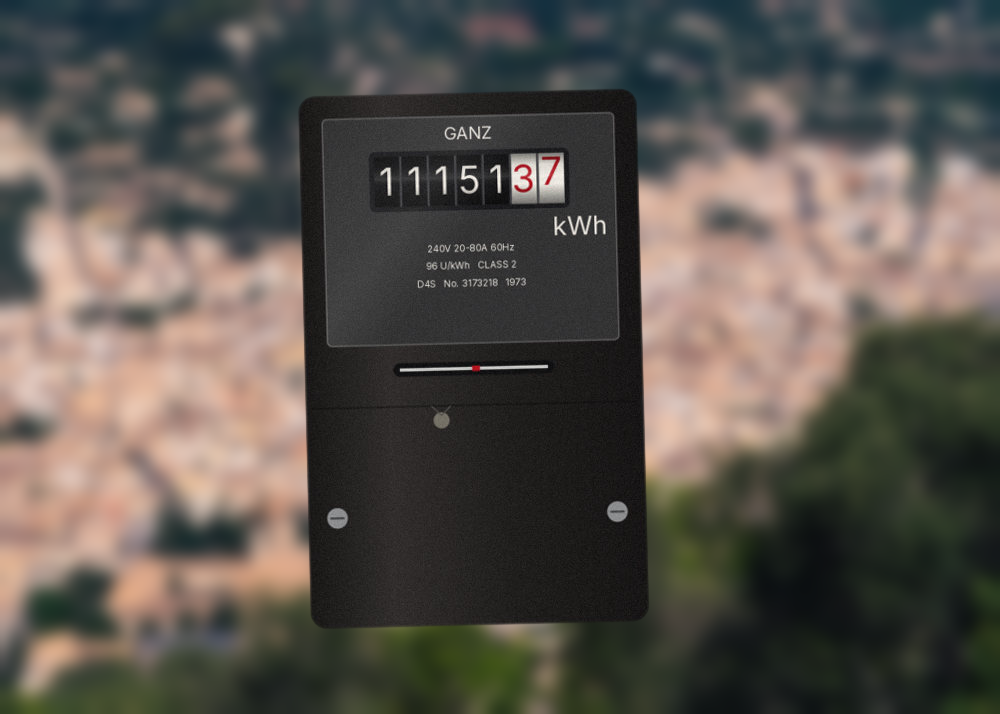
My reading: kWh 11151.37
